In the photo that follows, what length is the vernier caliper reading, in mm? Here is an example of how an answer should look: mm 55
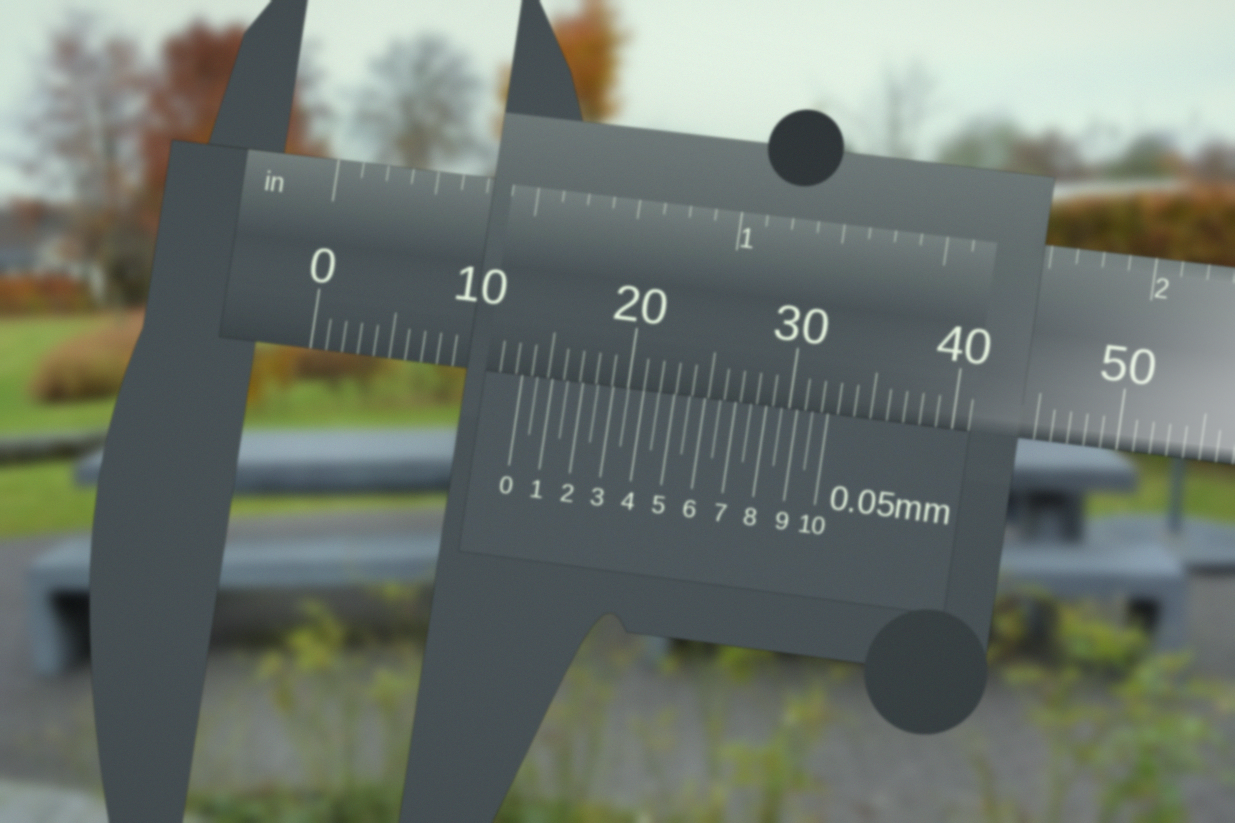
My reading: mm 13.4
